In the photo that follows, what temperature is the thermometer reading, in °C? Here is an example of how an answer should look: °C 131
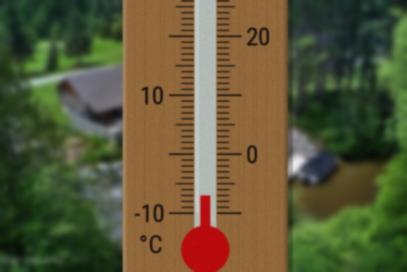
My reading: °C -7
